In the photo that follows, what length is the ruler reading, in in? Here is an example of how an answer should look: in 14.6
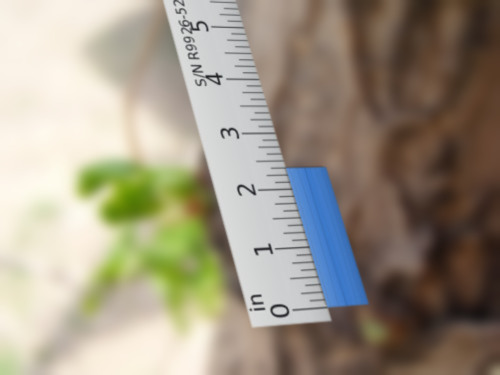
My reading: in 2.375
